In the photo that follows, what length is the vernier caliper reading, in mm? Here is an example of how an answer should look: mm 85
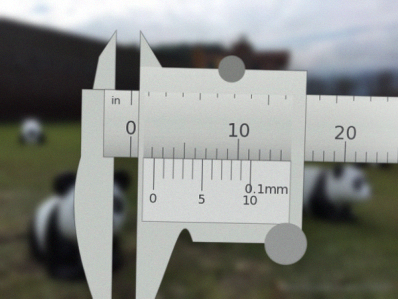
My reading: mm 2.2
